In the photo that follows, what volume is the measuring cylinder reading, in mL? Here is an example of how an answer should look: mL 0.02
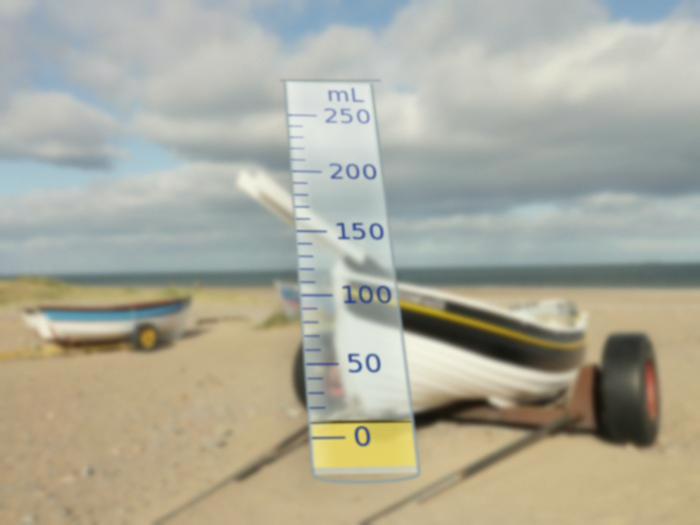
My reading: mL 10
